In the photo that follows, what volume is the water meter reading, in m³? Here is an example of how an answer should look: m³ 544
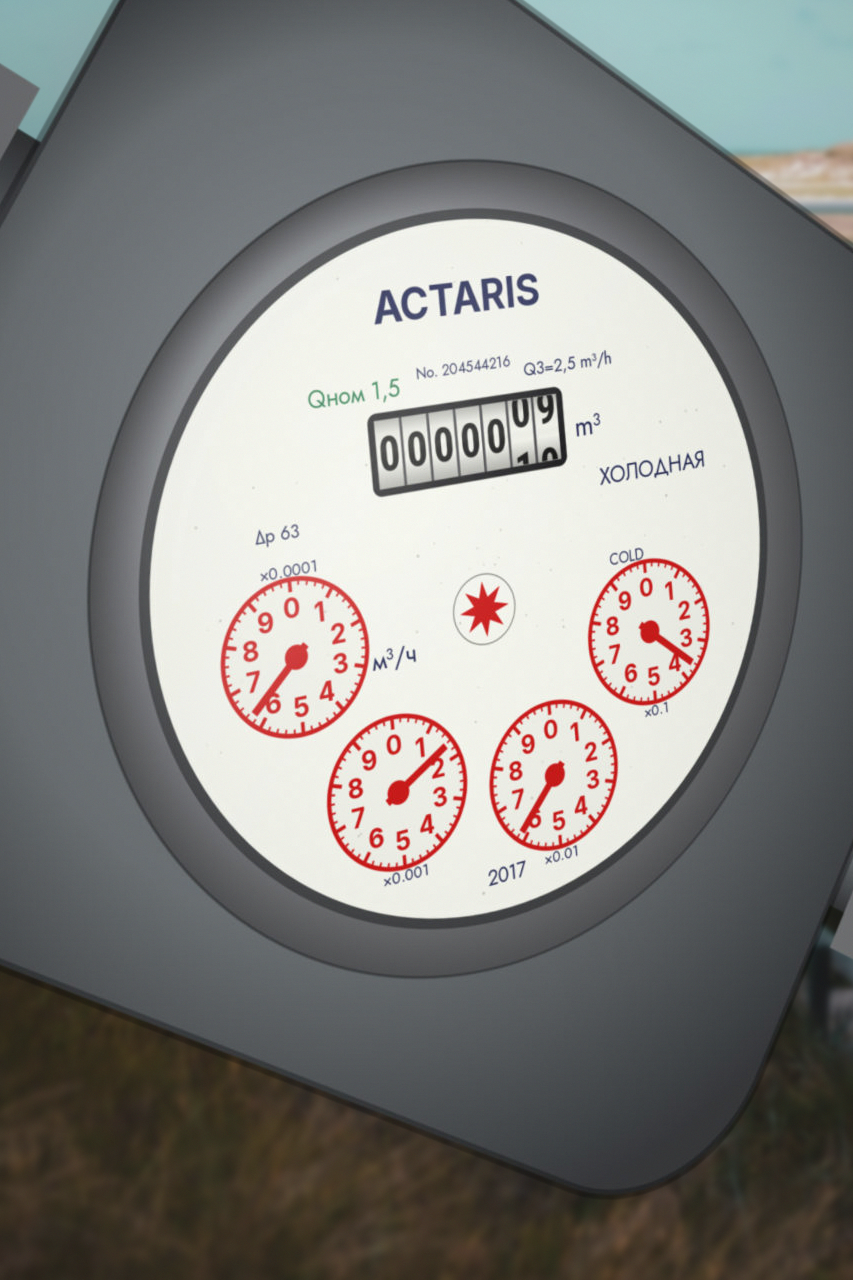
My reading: m³ 9.3616
